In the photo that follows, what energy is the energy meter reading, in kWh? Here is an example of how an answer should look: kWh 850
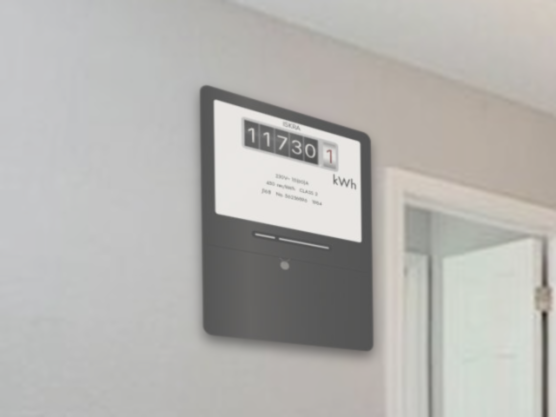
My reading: kWh 11730.1
